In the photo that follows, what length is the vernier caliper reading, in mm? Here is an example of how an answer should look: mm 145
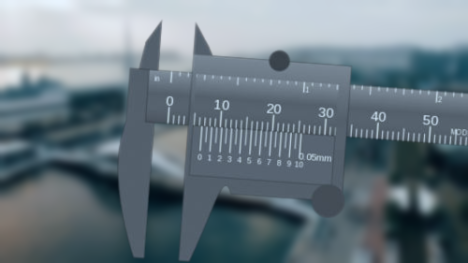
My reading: mm 6.5
